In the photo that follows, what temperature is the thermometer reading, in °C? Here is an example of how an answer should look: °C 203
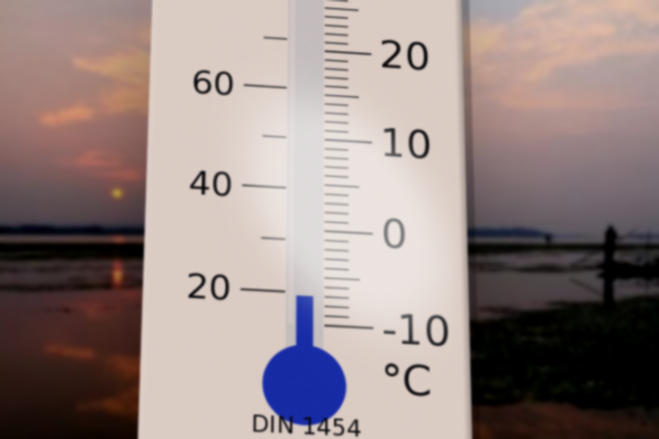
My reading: °C -7
